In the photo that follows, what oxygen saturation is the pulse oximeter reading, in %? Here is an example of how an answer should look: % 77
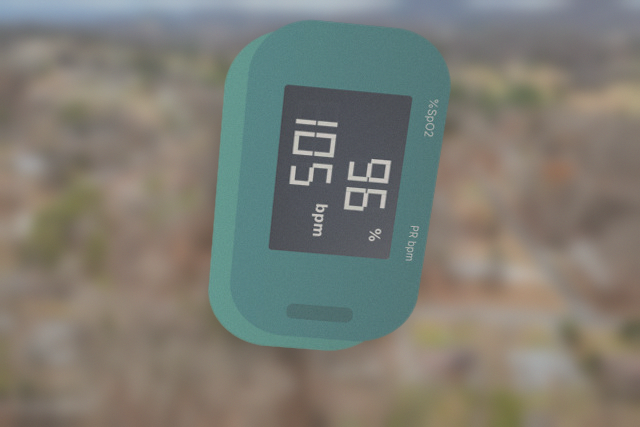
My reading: % 96
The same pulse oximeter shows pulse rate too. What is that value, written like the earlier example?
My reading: bpm 105
